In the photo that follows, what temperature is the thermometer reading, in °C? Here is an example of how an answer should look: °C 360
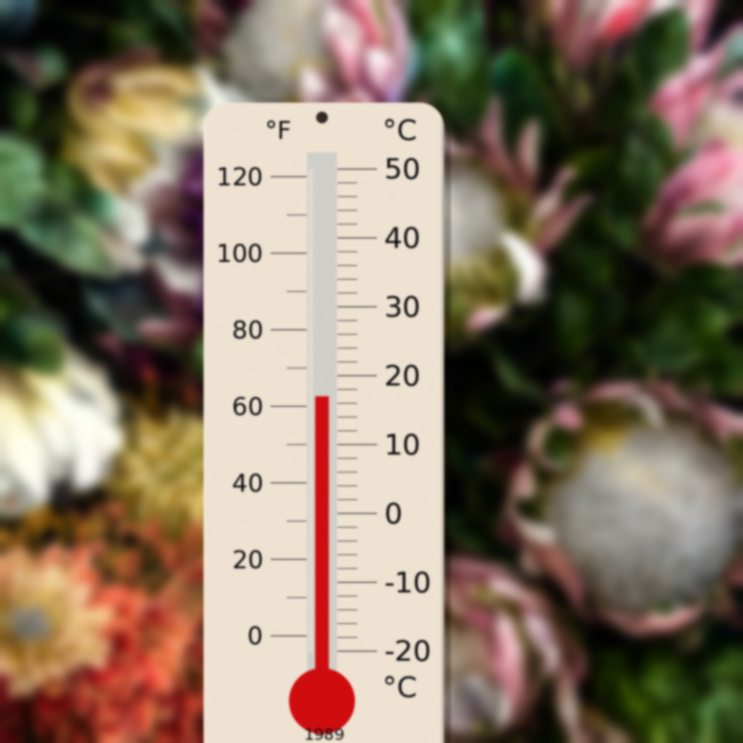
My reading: °C 17
